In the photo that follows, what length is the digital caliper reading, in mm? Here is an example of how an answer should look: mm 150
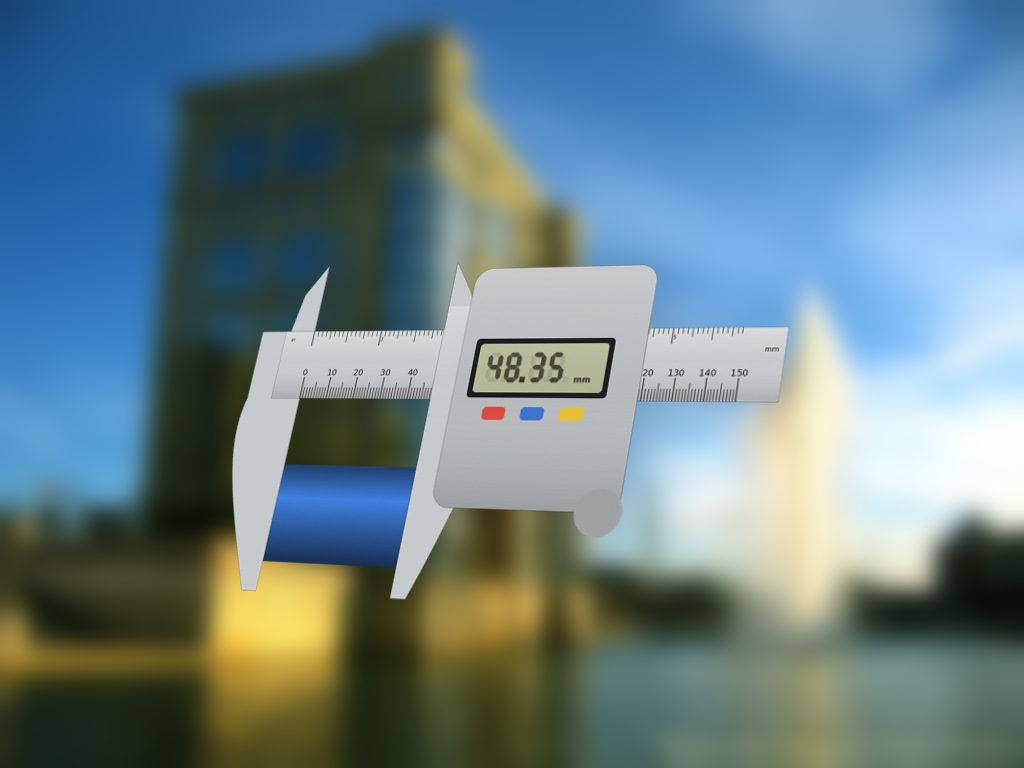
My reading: mm 48.35
